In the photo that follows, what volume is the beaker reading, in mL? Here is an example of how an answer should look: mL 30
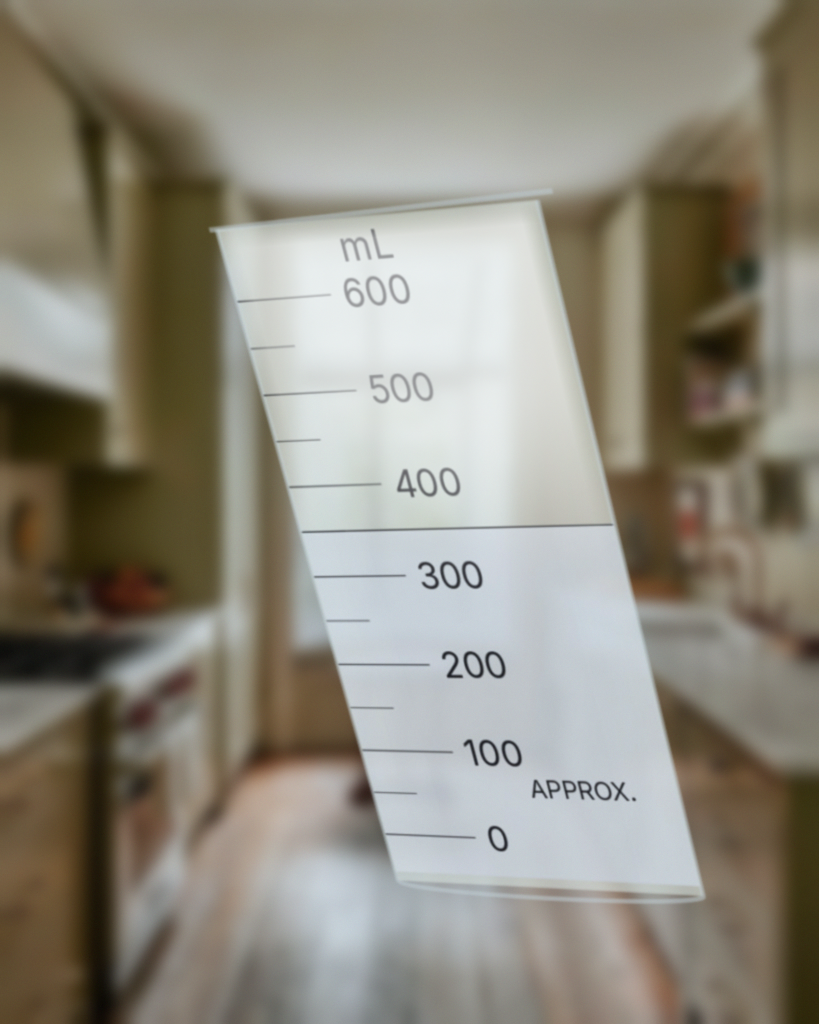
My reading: mL 350
